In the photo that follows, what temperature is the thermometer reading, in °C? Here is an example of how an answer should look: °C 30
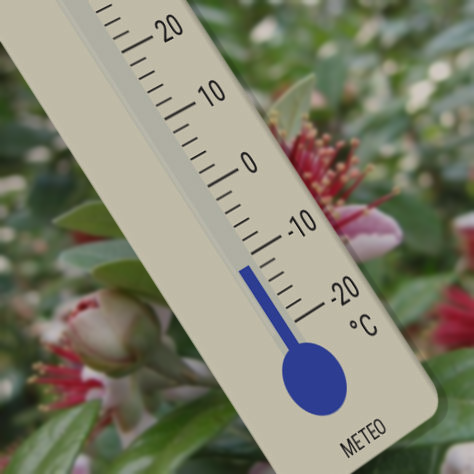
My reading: °C -11
